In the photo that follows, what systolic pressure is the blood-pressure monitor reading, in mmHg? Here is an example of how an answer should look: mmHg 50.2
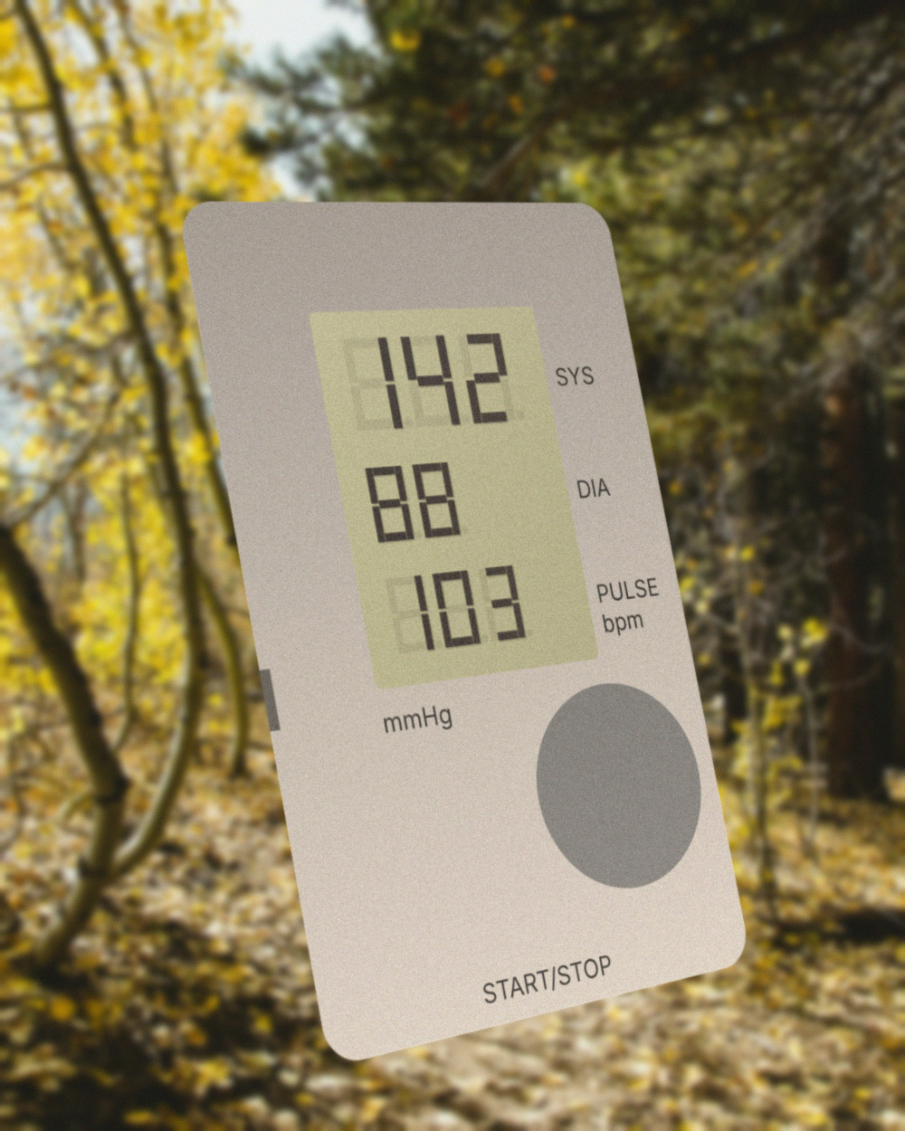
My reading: mmHg 142
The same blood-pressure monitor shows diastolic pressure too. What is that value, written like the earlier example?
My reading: mmHg 88
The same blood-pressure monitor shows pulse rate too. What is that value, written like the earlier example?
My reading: bpm 103
